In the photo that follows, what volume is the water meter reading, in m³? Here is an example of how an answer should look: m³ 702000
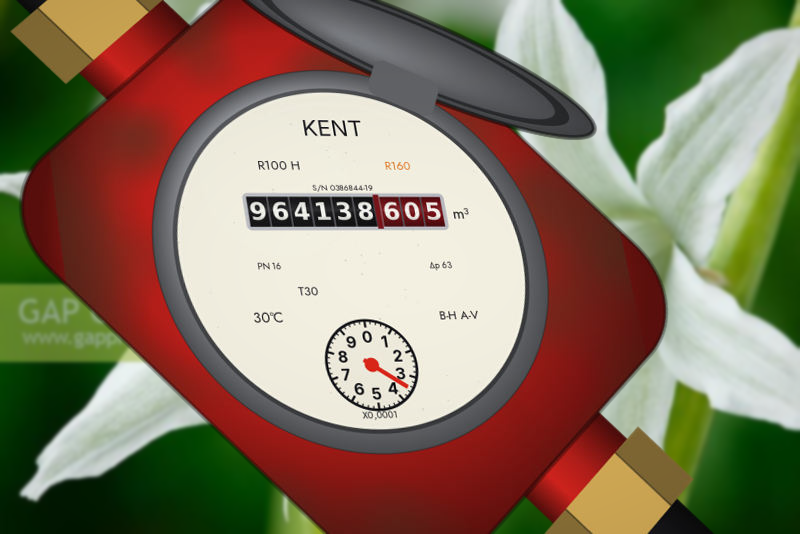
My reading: m³ 964138.6053
